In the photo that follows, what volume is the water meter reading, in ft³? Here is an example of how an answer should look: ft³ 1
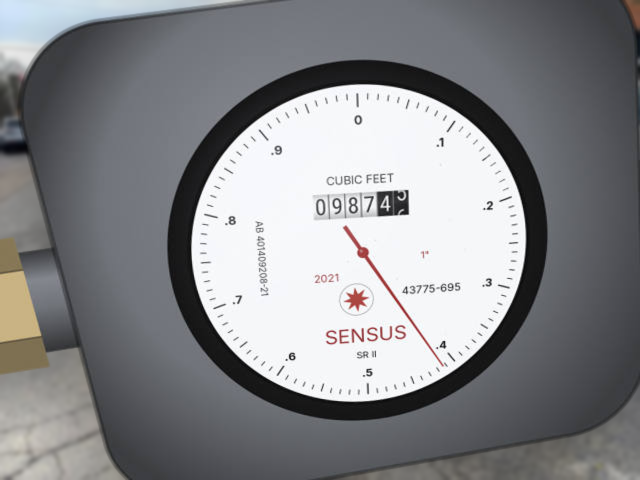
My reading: ft³ 98745.41
